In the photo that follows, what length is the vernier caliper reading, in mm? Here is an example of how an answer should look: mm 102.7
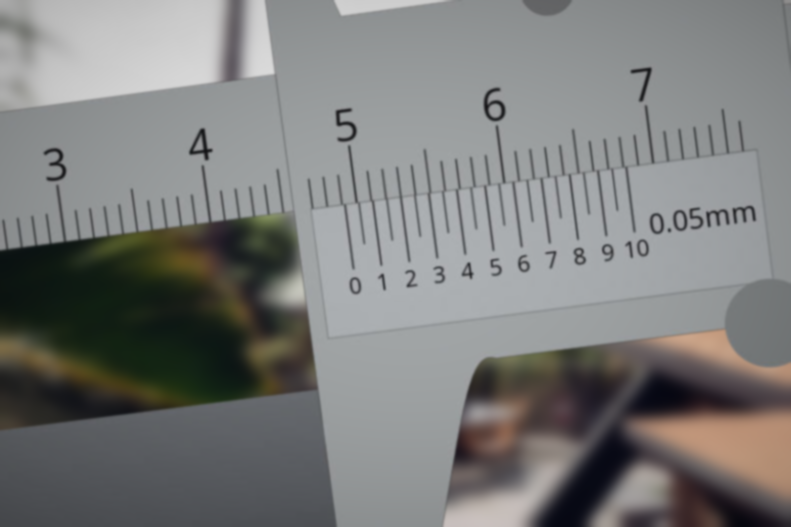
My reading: mm 49.2
